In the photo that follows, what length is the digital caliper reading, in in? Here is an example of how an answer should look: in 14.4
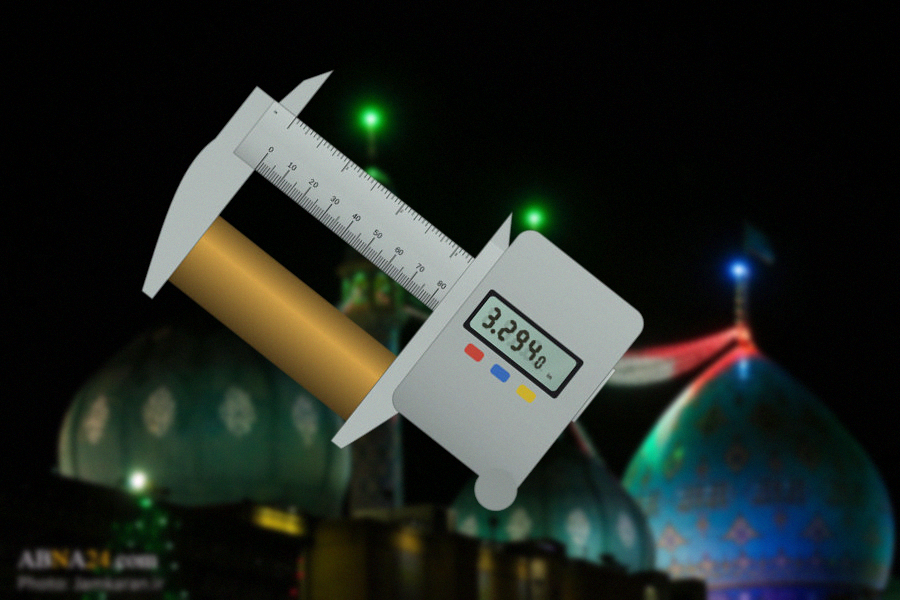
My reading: in 3.2940
